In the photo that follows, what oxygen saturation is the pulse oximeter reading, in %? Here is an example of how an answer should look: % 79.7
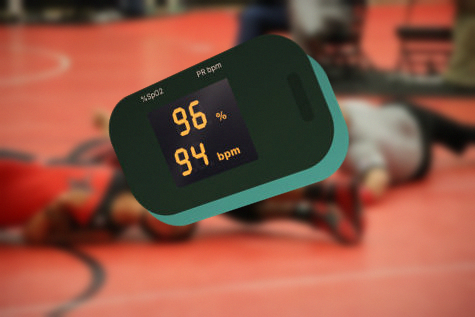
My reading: % 96
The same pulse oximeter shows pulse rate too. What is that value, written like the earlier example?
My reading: bpm 94
